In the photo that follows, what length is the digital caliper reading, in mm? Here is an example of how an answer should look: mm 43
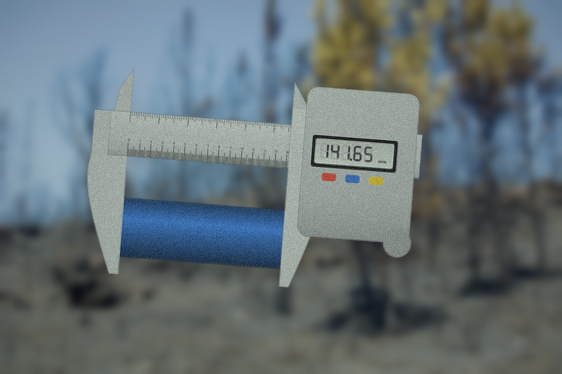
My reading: mm 141.65
